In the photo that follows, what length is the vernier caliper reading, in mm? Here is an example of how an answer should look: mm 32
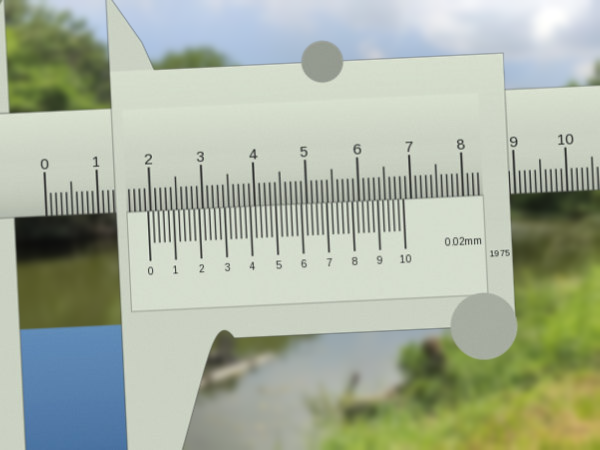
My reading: mm 19.5
